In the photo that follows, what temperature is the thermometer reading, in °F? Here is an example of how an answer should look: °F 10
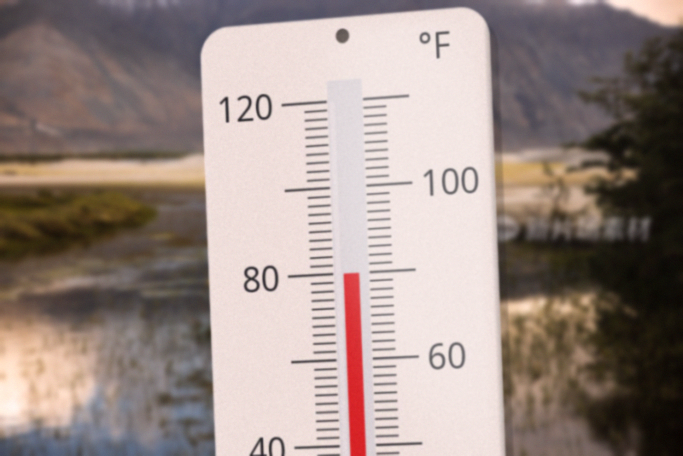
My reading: °F 80
